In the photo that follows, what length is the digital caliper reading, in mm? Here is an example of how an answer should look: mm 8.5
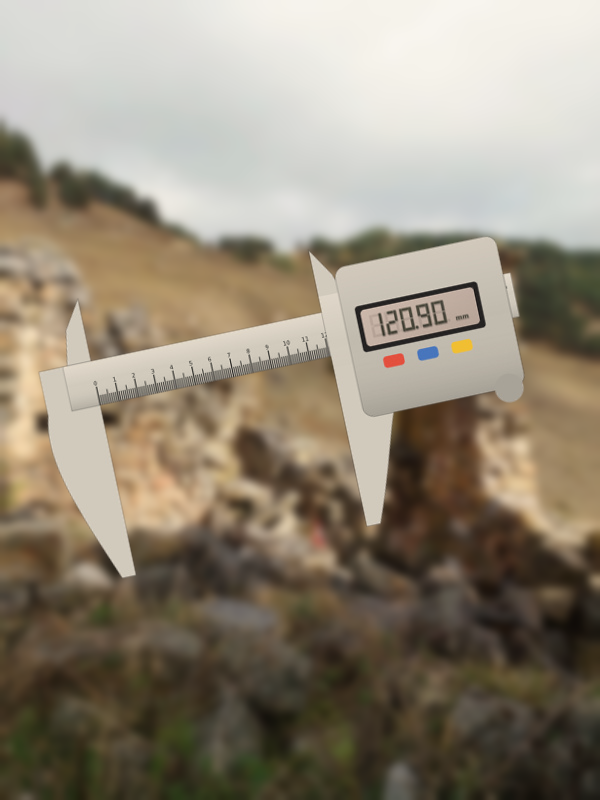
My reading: mm 120.90
